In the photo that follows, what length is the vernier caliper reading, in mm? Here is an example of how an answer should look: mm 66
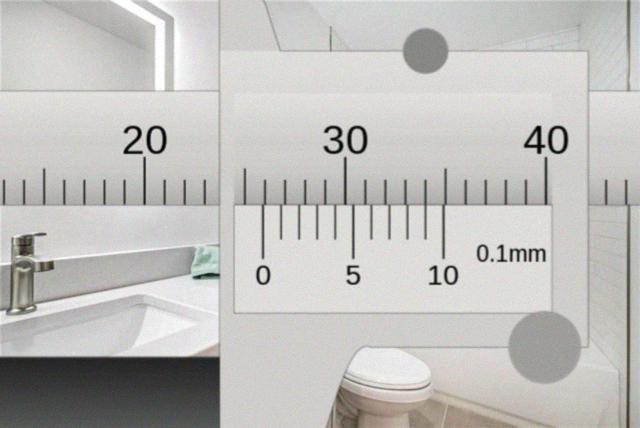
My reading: mm 25.9
